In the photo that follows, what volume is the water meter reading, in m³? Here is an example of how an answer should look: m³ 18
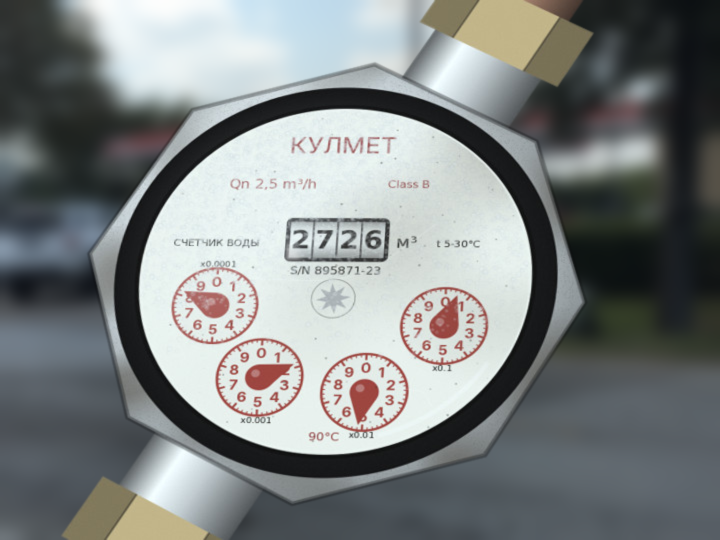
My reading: m³ 2726.0518
